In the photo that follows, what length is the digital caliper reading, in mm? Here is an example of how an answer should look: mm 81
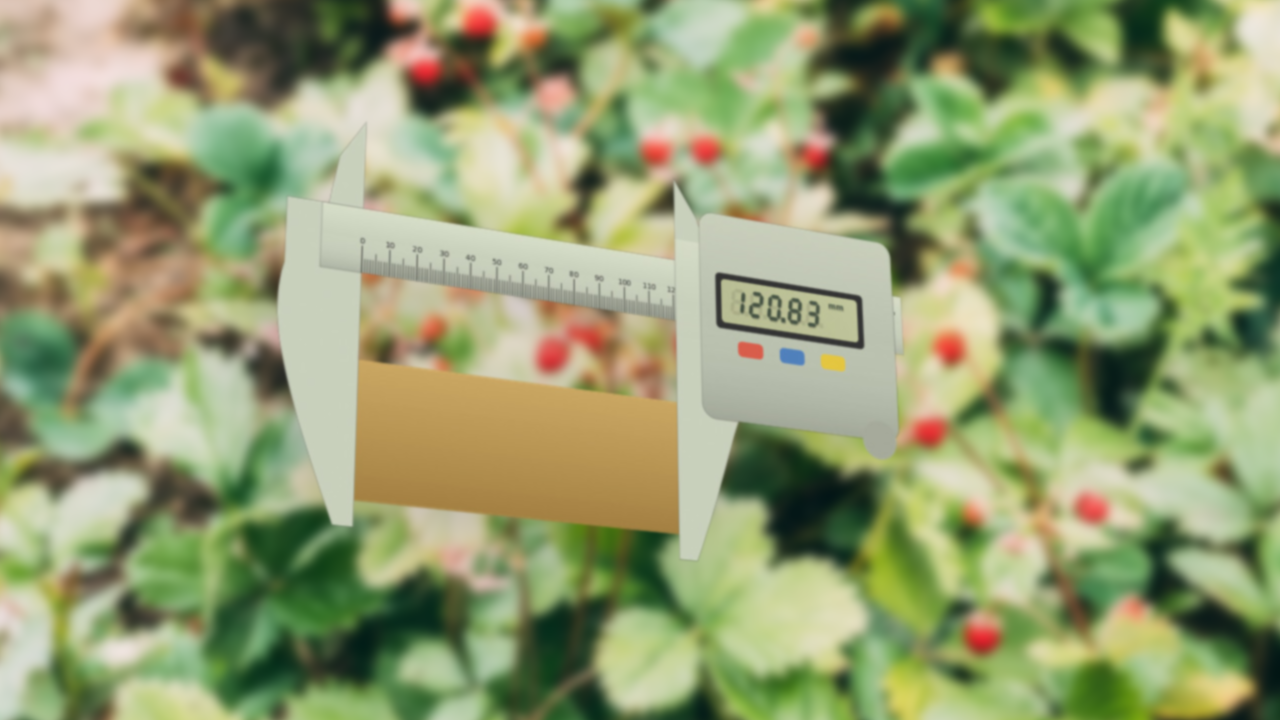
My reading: mm 120.83
